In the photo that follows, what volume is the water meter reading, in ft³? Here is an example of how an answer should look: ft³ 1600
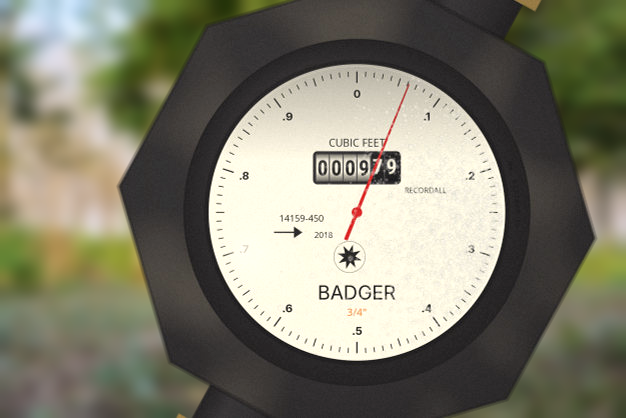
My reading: ft³ 979.06
